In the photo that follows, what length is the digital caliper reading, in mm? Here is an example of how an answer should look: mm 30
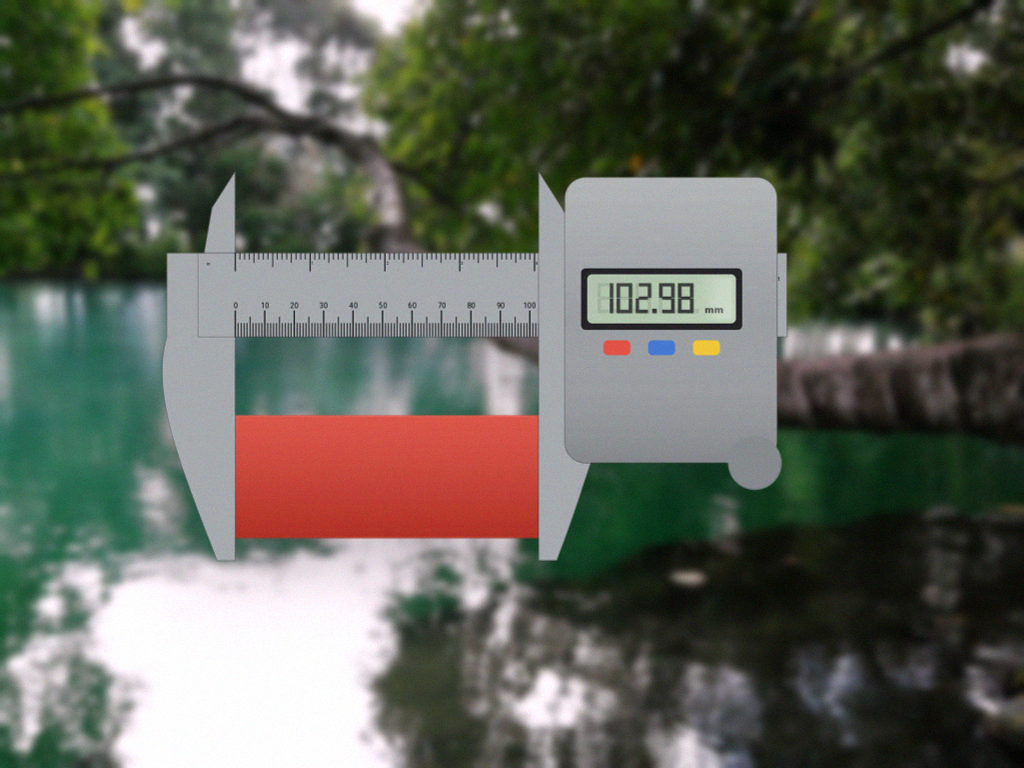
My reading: mm 102.98
